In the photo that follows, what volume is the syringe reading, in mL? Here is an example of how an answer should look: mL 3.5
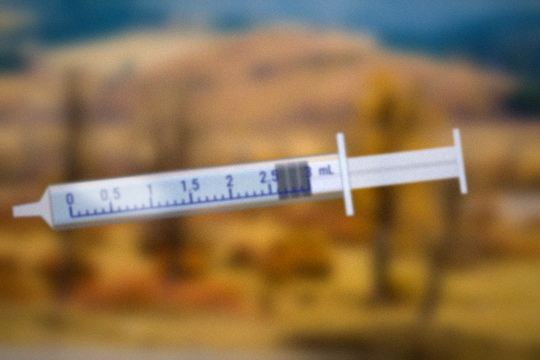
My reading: mL 2.6
